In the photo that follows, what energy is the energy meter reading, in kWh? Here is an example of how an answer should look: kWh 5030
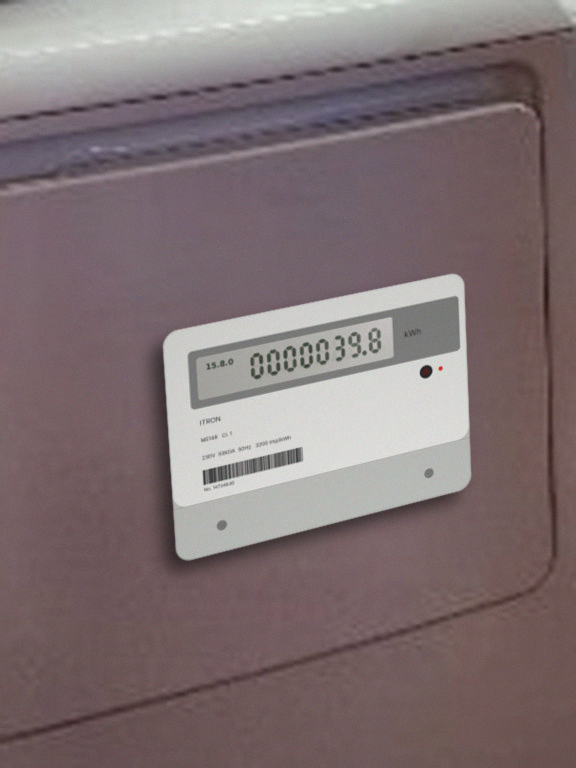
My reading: kWh 39.8
